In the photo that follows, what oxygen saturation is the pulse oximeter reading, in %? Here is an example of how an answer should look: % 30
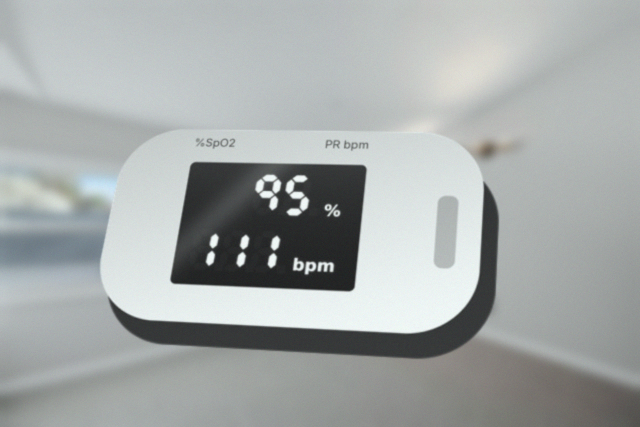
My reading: % 95
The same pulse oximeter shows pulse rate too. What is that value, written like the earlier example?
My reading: bpm 111
